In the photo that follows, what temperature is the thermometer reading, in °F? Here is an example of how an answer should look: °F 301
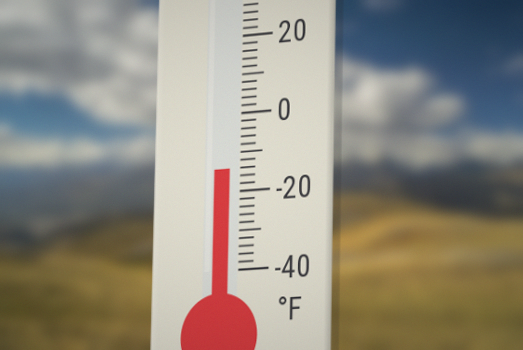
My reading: °F -14
